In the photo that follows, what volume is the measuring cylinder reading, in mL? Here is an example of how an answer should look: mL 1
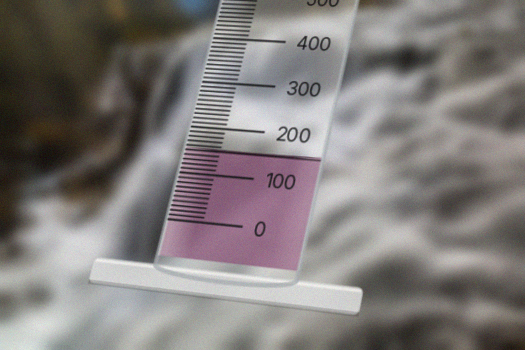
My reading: mL 150
